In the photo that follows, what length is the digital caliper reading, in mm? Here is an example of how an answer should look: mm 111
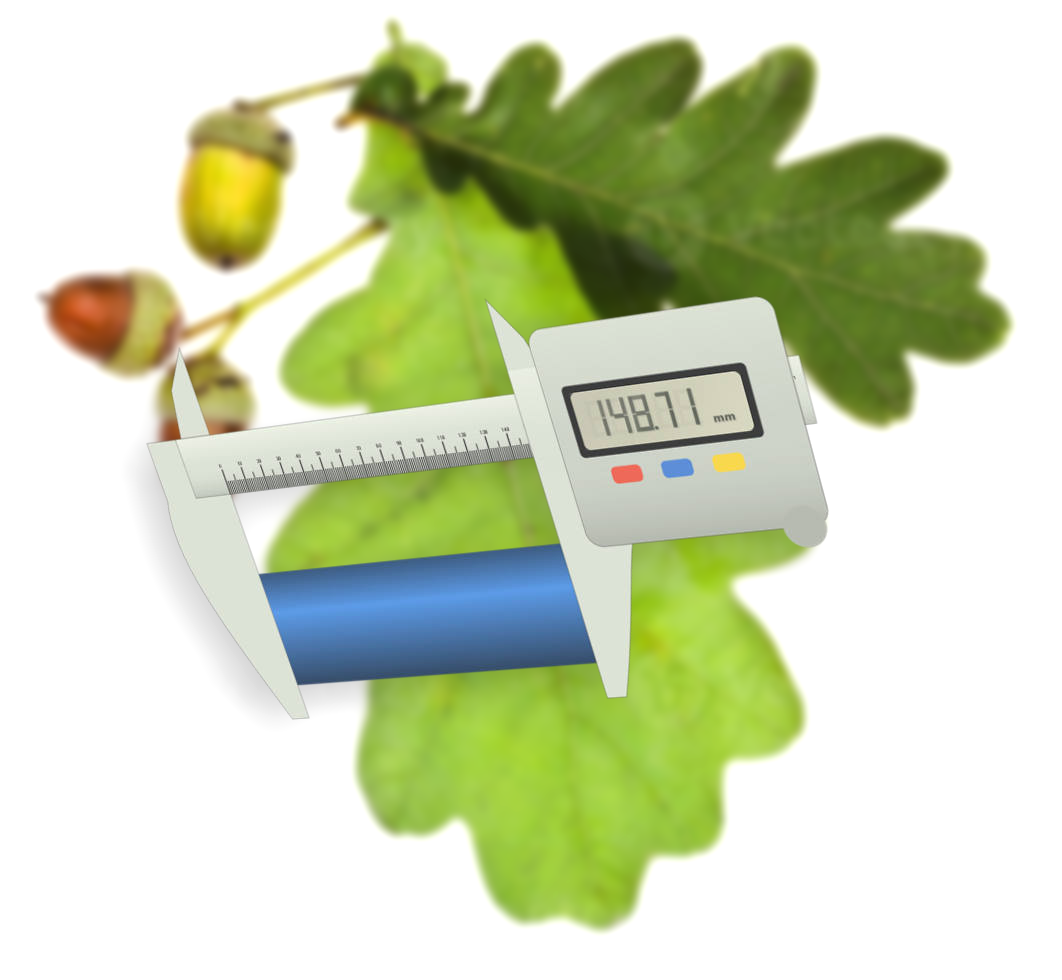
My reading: mm 148.71
